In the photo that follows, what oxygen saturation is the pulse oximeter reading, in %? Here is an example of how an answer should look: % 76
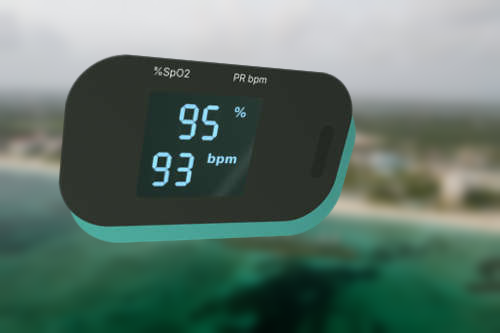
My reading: % 95
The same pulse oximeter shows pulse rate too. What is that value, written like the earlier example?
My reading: bpm 93
